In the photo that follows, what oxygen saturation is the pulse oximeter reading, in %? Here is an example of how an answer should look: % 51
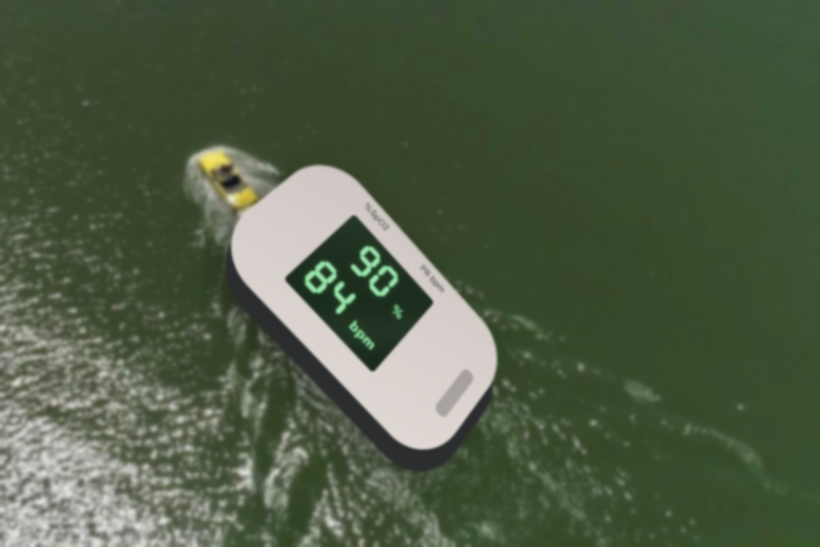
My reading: % 90
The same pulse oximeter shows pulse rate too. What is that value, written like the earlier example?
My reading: bpm 84
